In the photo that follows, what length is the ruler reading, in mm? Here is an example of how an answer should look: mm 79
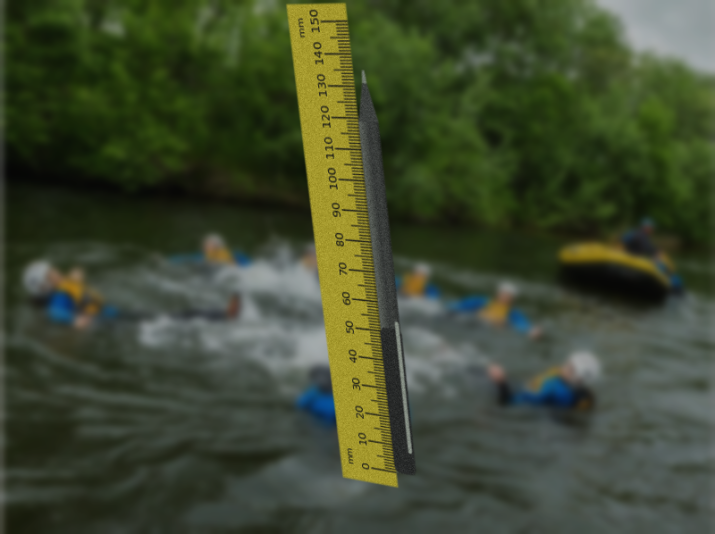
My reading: mm 135
